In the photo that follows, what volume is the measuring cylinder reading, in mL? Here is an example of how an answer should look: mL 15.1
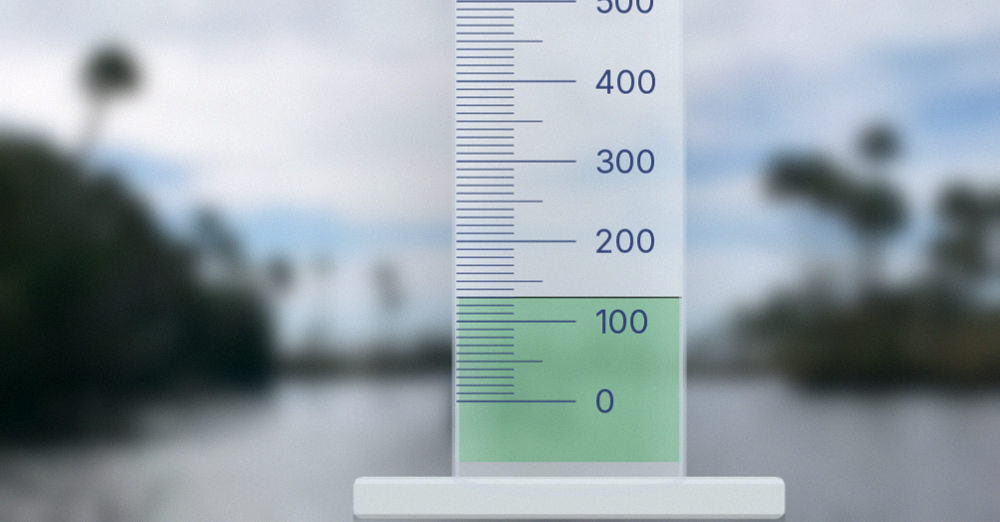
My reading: mL 130
